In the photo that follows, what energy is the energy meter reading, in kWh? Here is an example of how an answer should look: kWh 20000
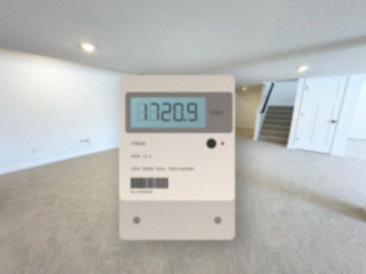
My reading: kWh 1720.9
